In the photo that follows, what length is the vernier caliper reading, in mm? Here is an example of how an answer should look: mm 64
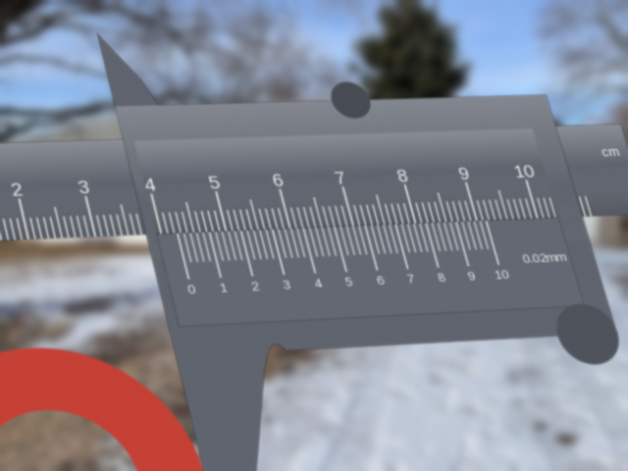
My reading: mm 42.5
